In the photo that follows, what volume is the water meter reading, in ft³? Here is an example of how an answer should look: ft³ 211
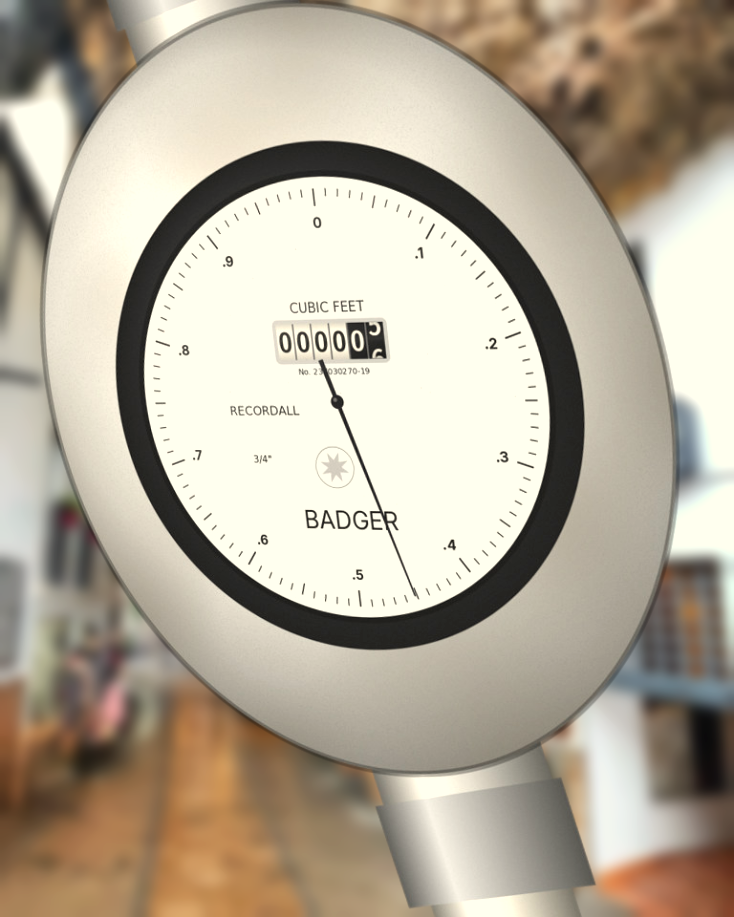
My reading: ft³ 5.45
